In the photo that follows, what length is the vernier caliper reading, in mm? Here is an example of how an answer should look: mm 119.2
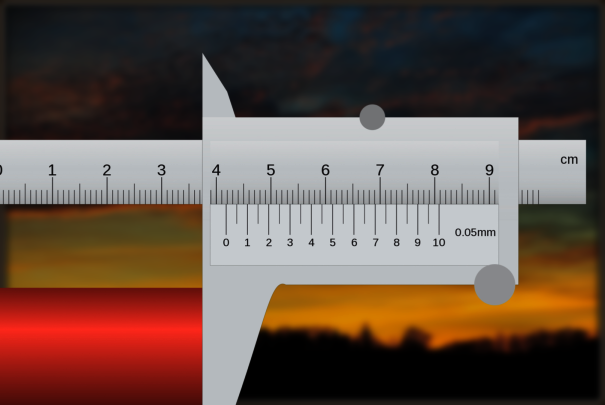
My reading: mm 41.8
